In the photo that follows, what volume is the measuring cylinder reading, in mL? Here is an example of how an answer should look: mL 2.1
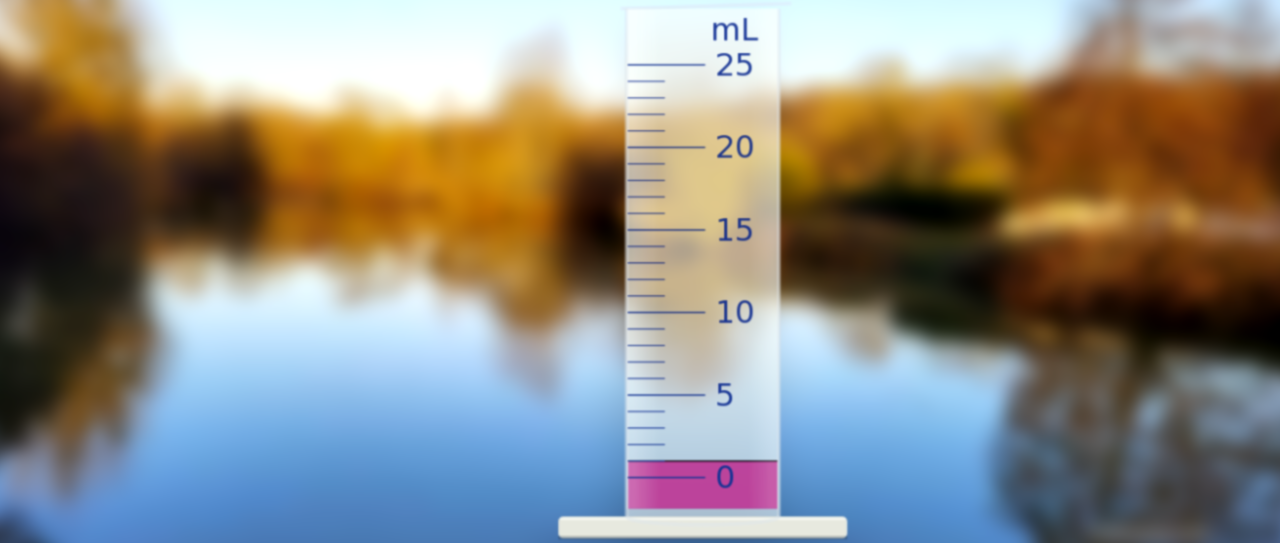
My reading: mL 1
